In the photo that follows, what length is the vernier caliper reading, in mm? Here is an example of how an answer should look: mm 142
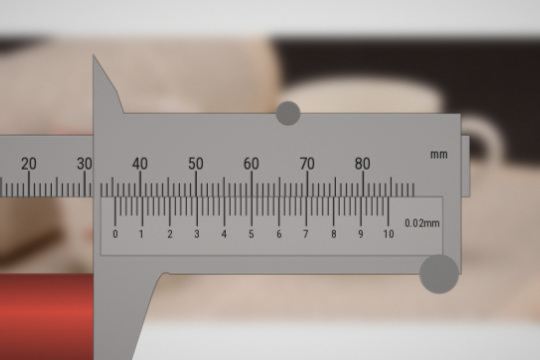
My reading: mm 35.5
